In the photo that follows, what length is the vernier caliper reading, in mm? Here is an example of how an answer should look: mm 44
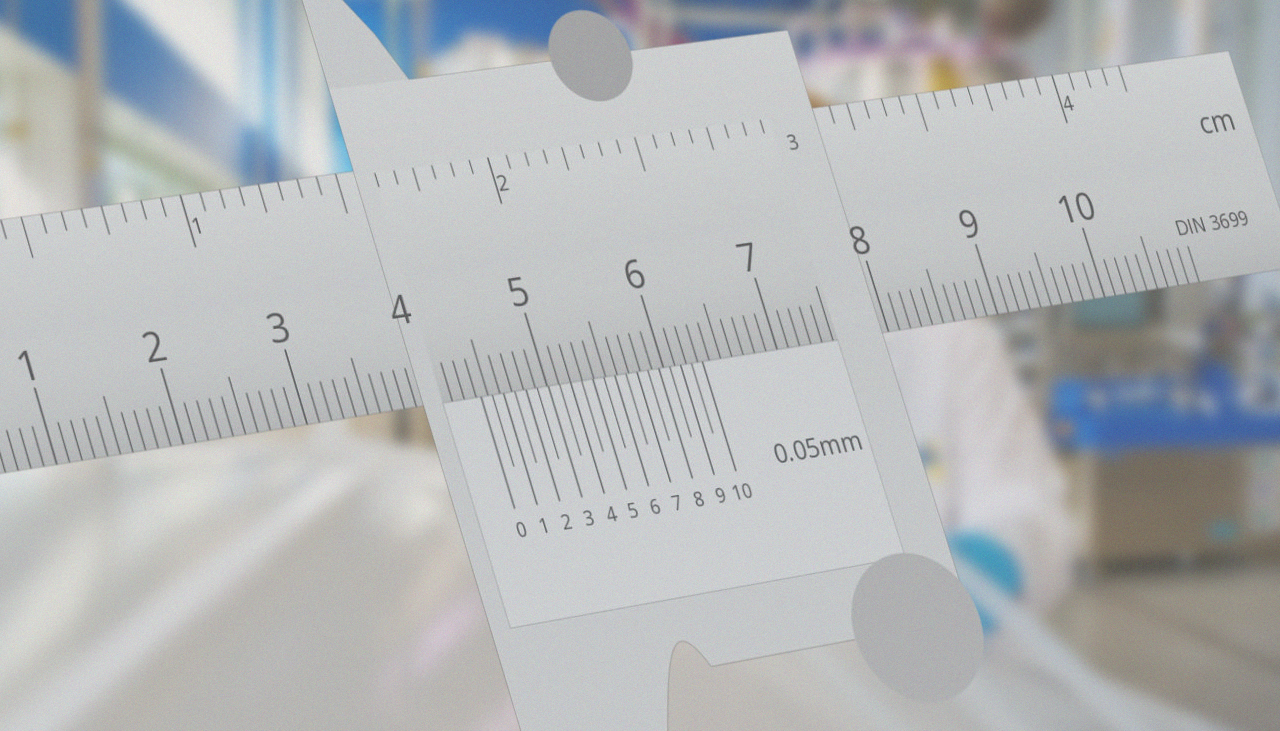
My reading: mm 44.4
